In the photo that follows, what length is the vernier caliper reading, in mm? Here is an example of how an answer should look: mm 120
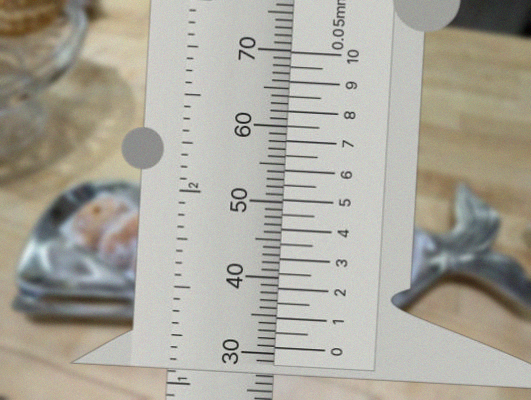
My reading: mm 30.8
